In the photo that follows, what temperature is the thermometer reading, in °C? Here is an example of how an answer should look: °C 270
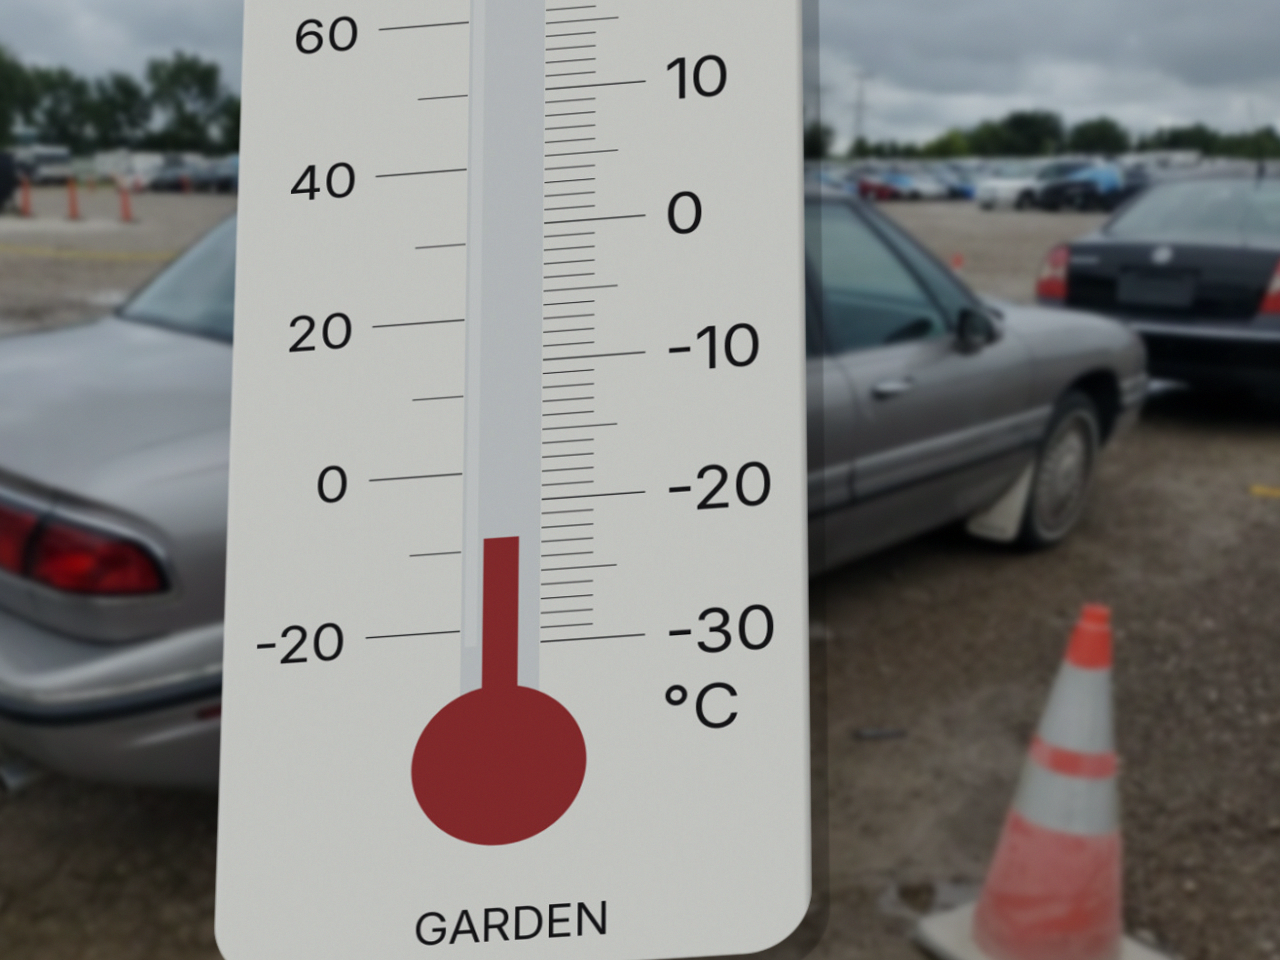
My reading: °C -22.5
